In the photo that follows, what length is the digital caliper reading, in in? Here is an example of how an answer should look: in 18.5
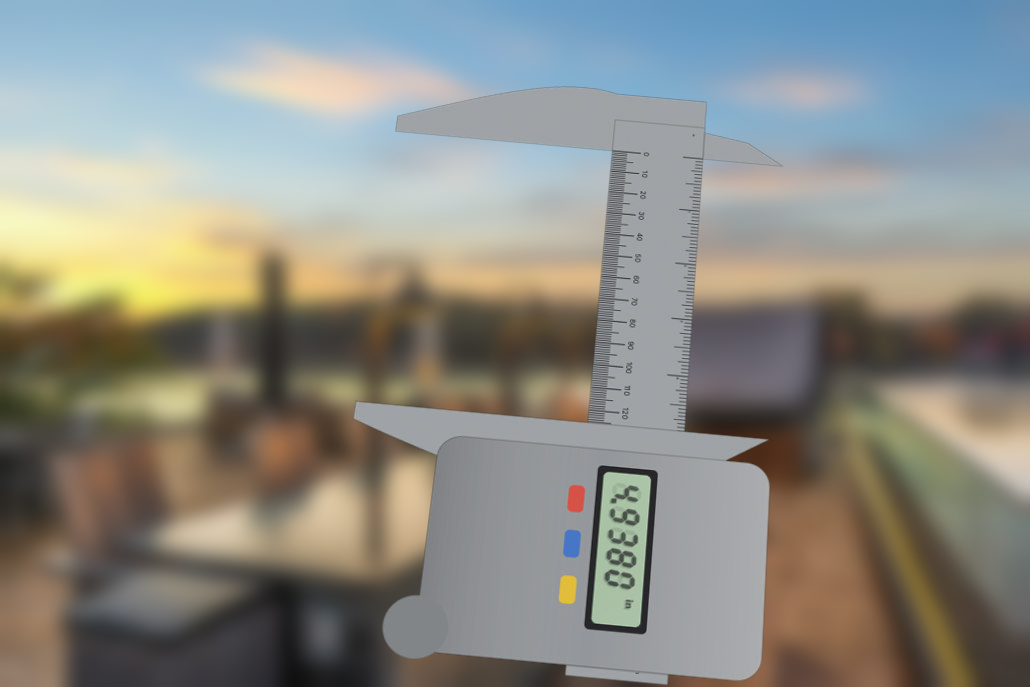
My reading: in 4.9380
